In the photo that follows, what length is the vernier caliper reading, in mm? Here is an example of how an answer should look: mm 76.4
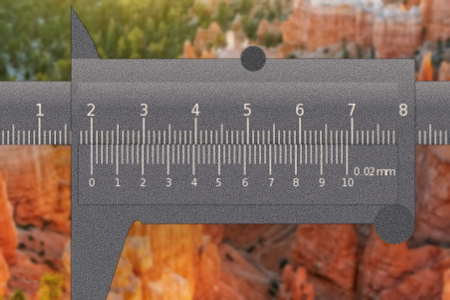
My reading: mm 20.0
